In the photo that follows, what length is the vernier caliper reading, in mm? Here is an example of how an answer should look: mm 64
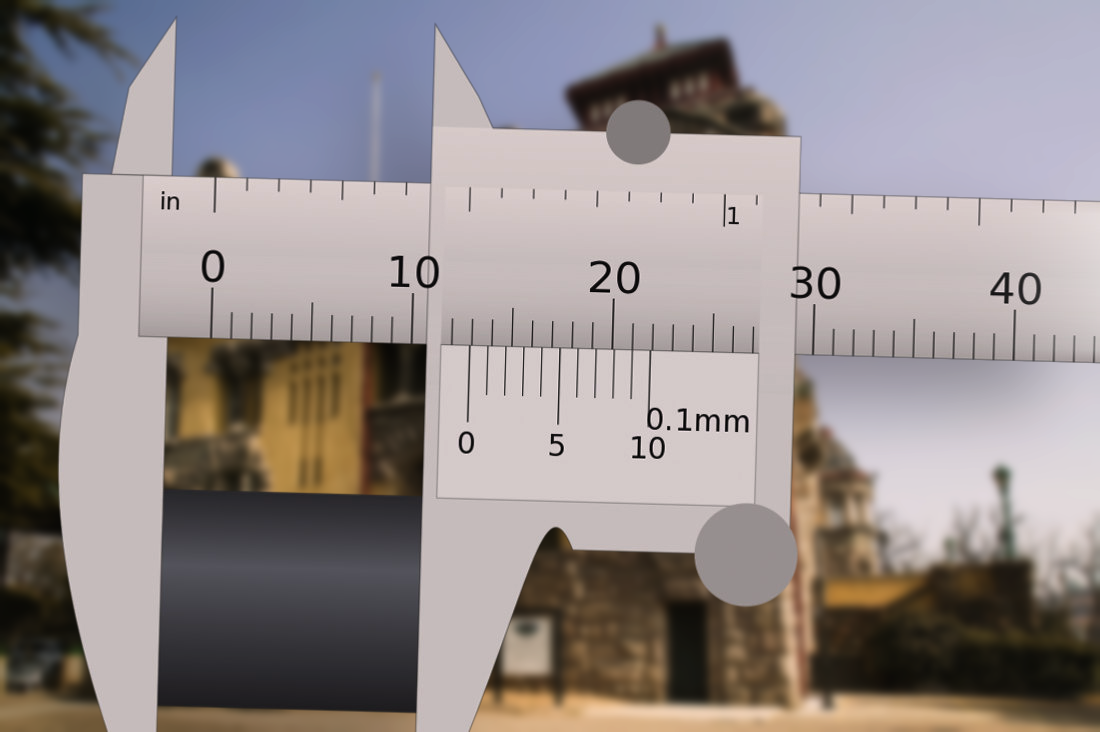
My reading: mm 12.9
